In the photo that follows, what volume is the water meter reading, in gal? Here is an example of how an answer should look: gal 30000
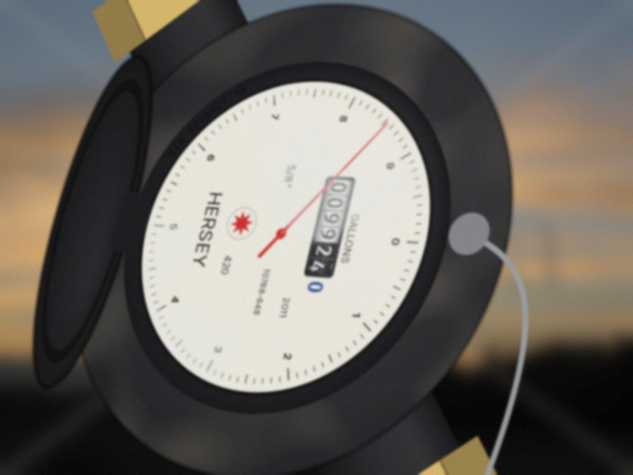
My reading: gal 99238.5
